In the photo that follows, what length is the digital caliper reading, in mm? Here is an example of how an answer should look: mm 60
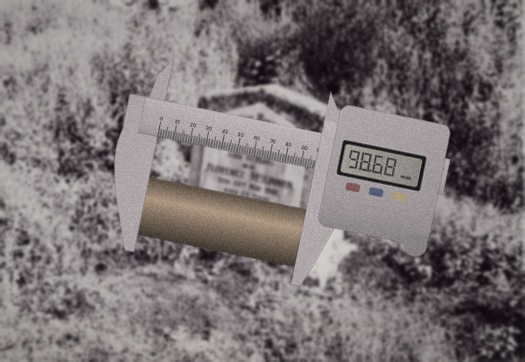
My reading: mm 98.68
